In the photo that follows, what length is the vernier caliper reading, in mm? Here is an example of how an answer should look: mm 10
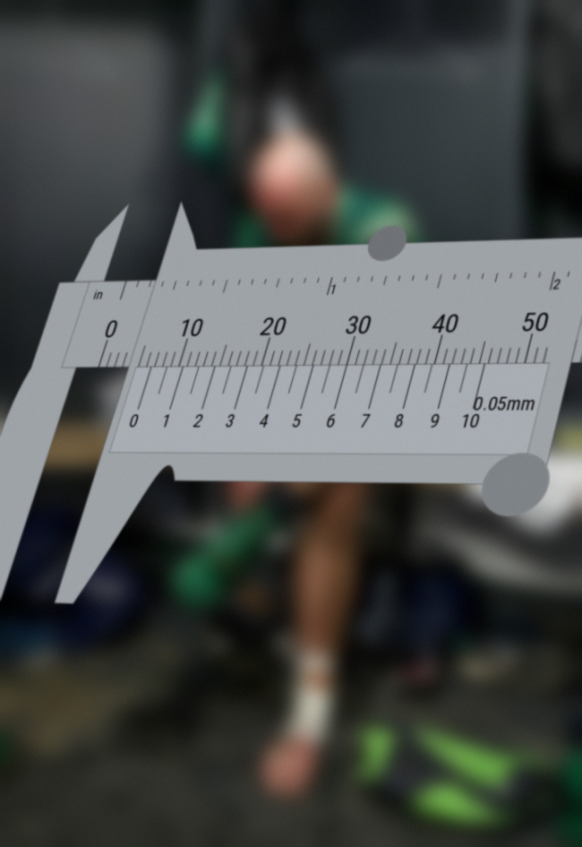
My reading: mm 6.6
